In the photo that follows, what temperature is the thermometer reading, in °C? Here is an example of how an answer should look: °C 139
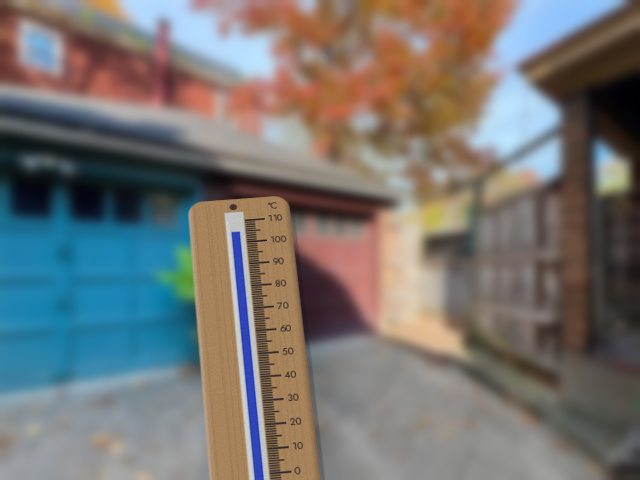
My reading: °C 105
